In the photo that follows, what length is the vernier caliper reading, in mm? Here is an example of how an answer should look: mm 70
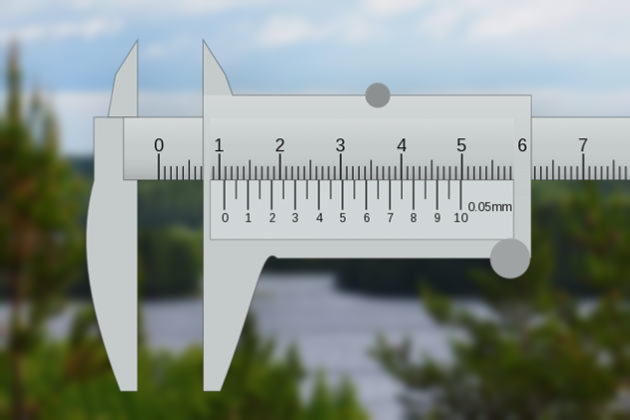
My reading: mm 10.8
